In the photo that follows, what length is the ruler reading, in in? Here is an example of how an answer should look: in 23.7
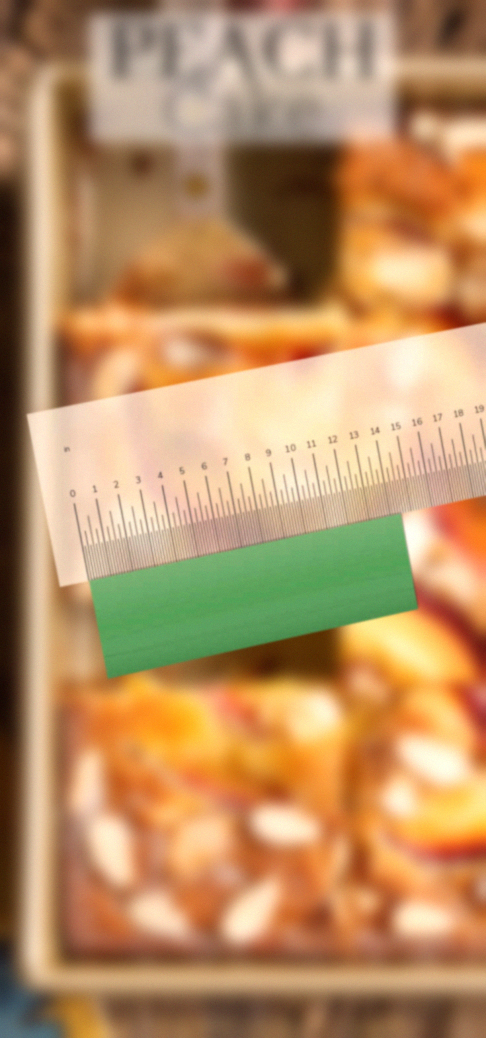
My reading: in 14.5
